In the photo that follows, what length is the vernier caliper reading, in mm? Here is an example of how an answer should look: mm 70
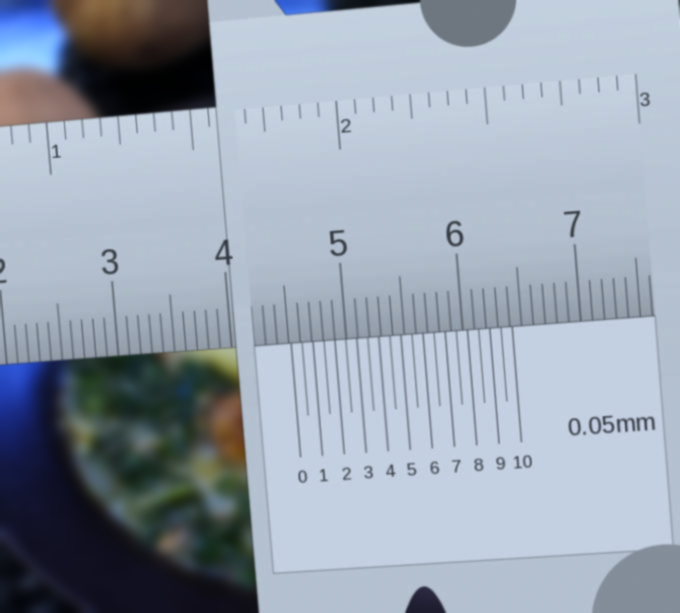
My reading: mm 45.2
